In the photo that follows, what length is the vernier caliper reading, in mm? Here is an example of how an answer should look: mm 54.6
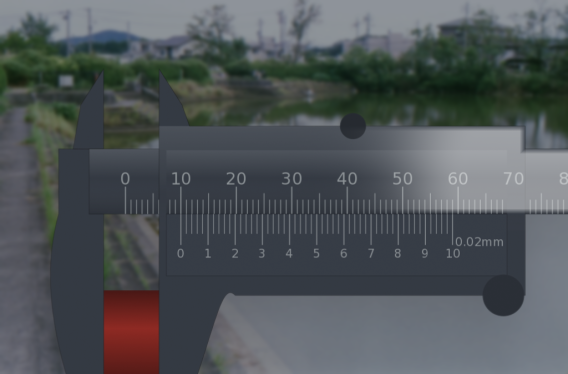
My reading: mm 10.0
